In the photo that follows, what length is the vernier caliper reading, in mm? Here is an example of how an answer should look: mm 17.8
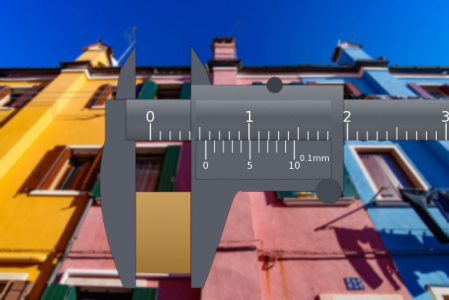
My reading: mm 5.6
